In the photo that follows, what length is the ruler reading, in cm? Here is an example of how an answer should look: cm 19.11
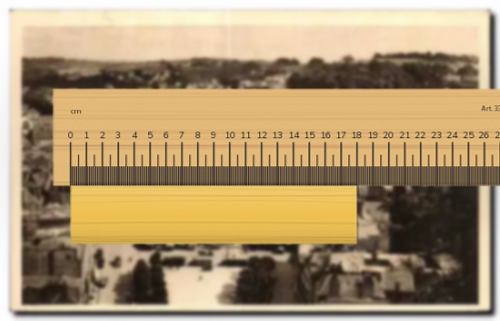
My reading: cm 18
